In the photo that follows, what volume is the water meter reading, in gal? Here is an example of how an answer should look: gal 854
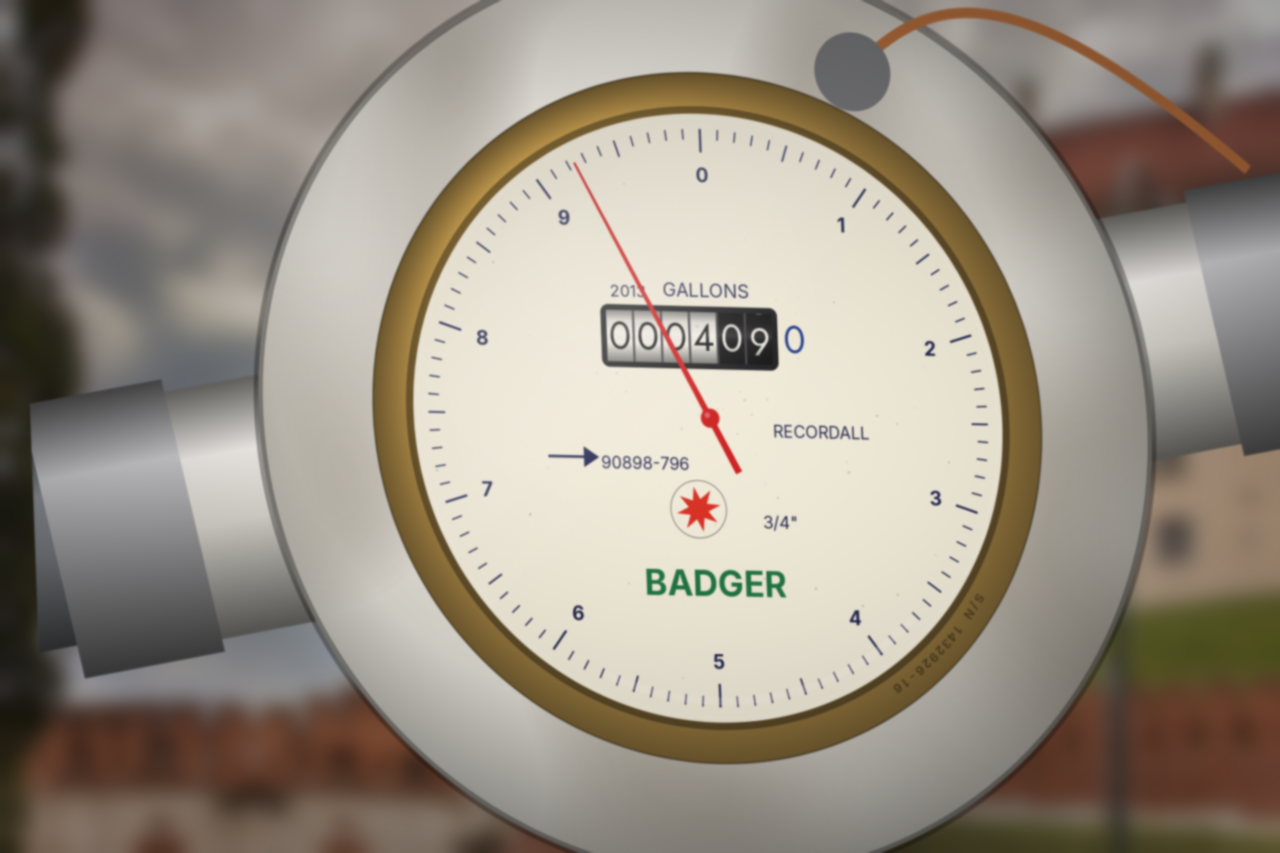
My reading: gal 4089.2
